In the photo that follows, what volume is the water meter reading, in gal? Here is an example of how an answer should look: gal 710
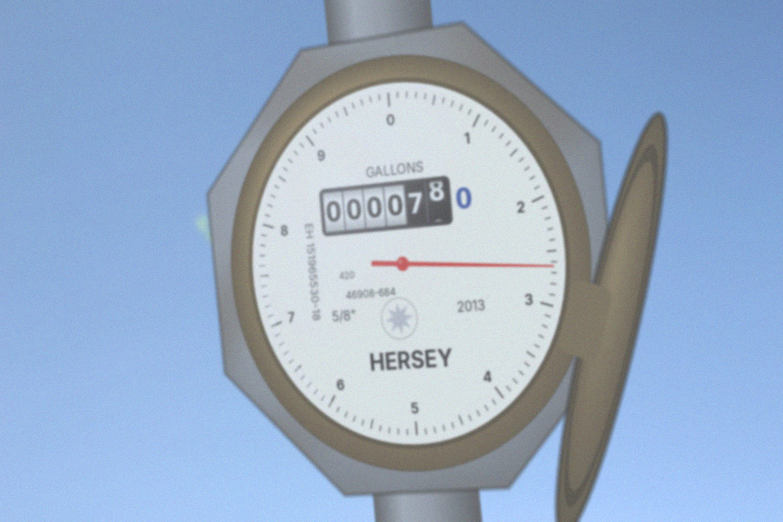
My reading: gal 782.6
